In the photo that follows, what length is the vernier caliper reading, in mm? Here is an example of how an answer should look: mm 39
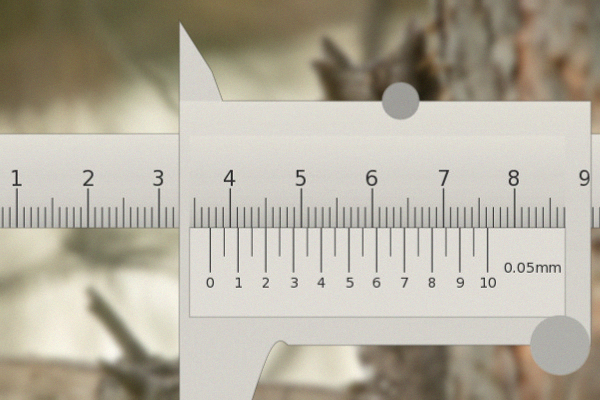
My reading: mm 37.2
